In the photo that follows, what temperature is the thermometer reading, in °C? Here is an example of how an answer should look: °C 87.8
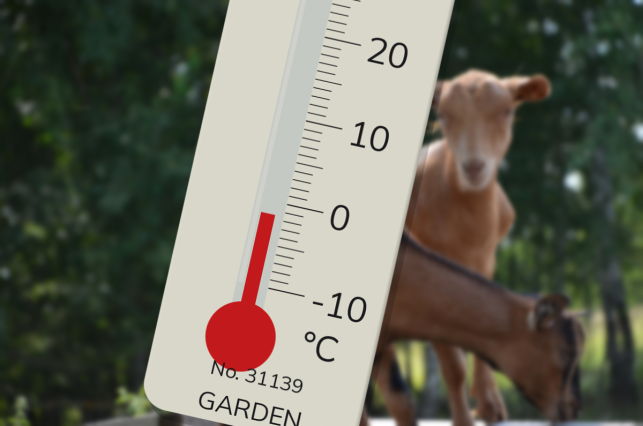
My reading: °C -1.5
